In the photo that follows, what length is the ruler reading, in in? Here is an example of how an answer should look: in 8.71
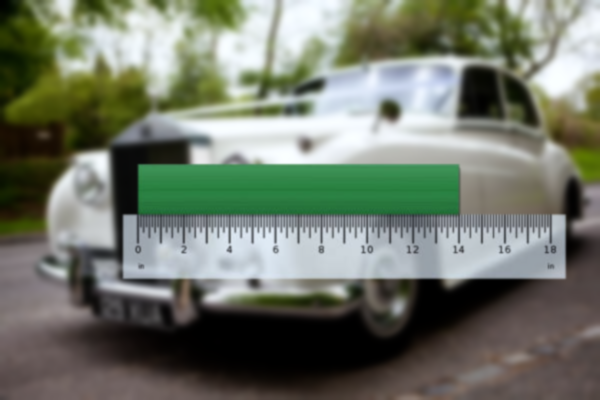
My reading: in 14
